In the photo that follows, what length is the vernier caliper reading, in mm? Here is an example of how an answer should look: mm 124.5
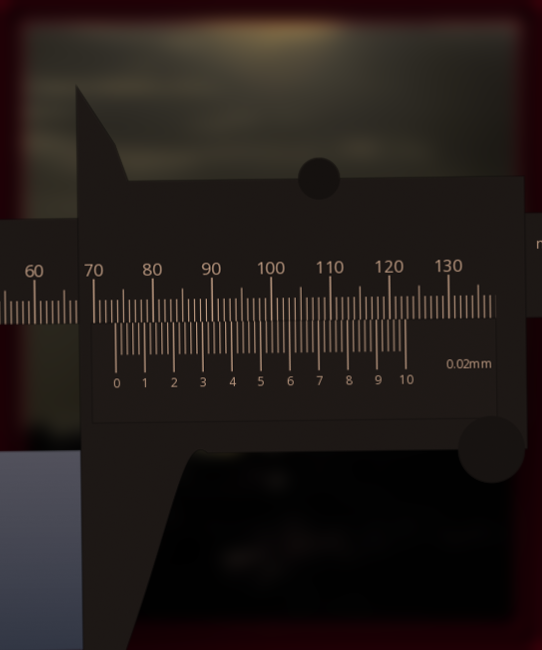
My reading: mm 73.6
